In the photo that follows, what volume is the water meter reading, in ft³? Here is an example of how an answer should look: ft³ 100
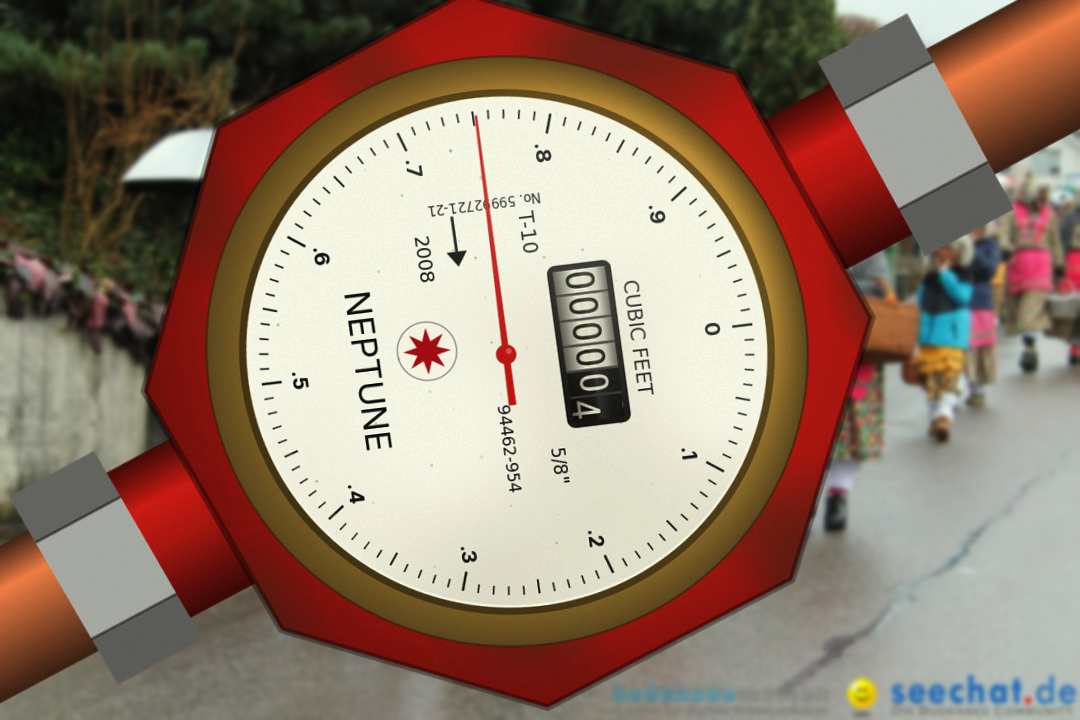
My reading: ft³ 3.75
